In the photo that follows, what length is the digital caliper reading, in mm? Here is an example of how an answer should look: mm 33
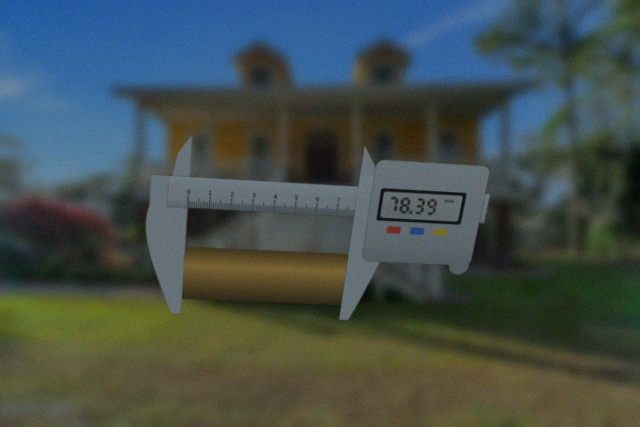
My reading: mm 78.39
